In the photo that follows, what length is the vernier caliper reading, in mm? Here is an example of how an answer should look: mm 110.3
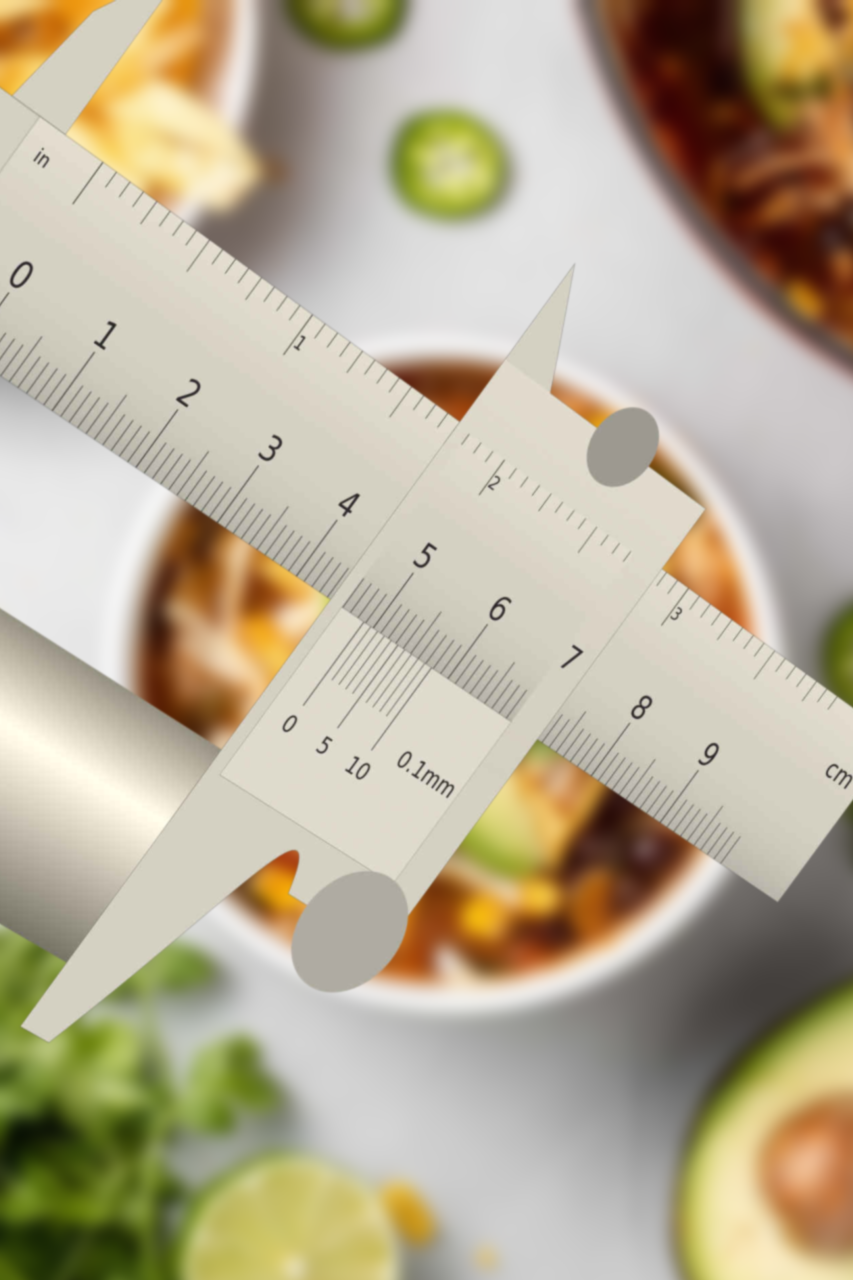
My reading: mm 48.8
